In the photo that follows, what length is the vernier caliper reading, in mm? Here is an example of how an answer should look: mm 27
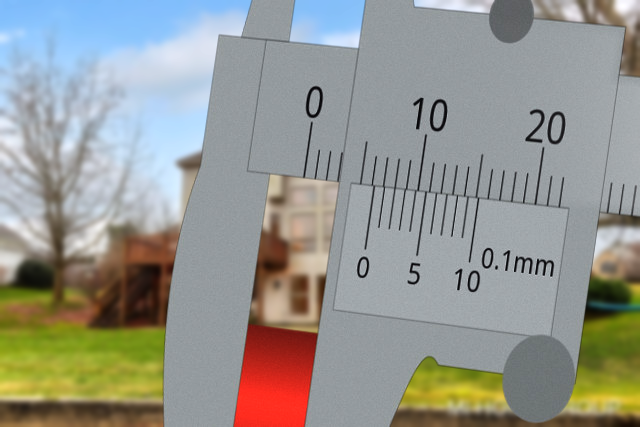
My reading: mm 6.2
